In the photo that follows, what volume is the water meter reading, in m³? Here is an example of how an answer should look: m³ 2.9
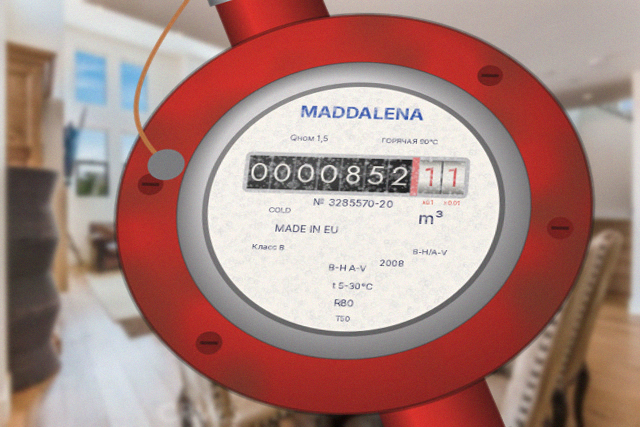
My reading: m³ 852.11
